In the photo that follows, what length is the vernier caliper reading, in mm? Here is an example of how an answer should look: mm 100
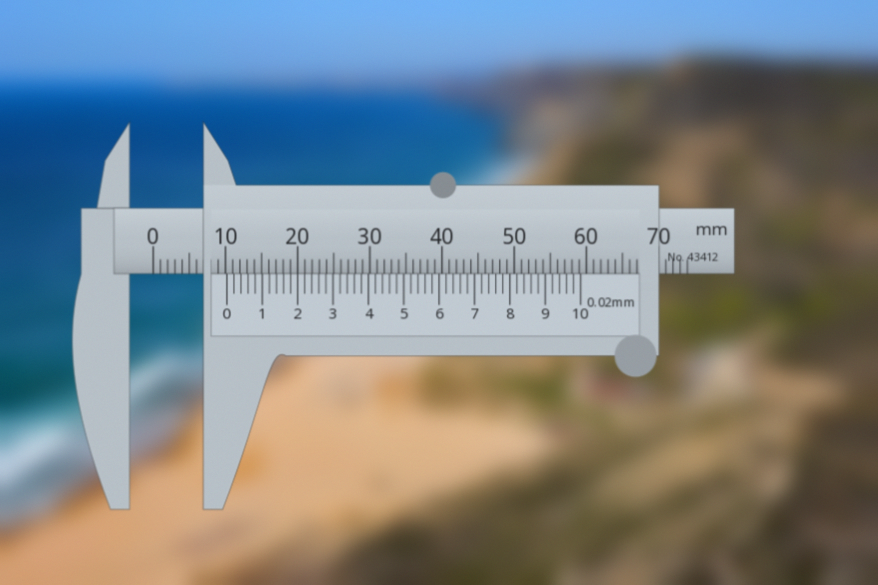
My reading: mm 10.2
